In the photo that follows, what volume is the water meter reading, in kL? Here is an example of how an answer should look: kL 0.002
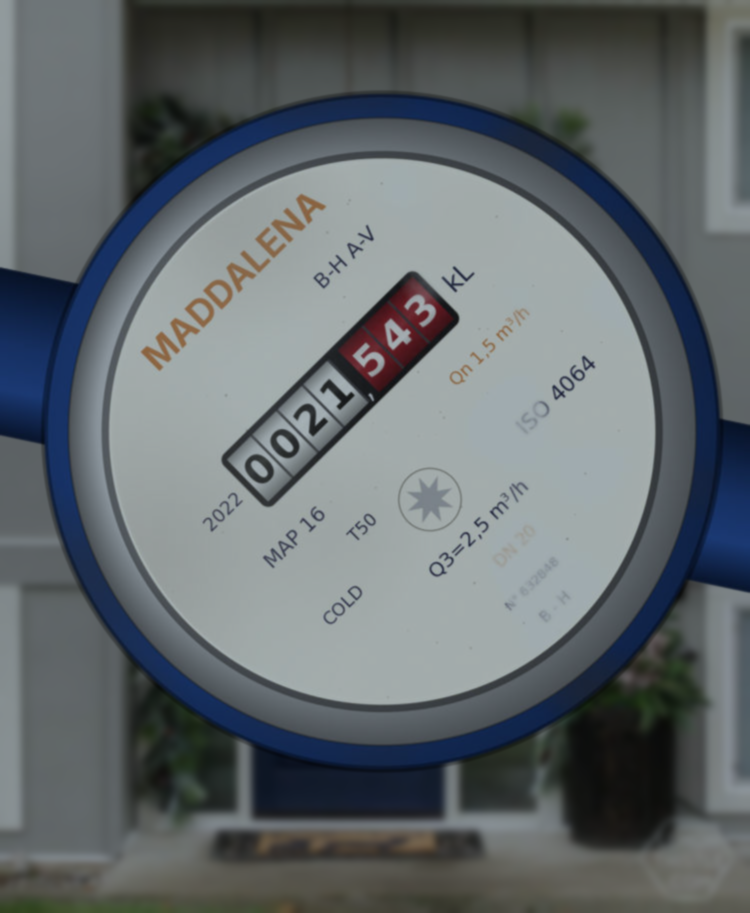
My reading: kL 21.543
